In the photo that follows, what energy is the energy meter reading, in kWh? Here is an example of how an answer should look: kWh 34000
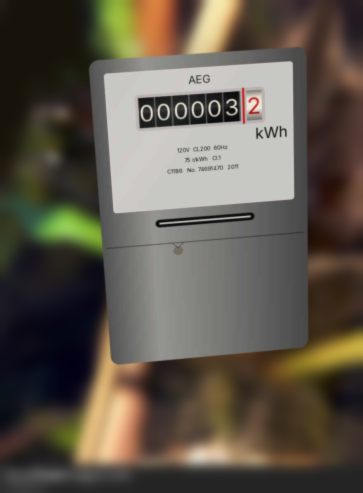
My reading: kWh 3.2
